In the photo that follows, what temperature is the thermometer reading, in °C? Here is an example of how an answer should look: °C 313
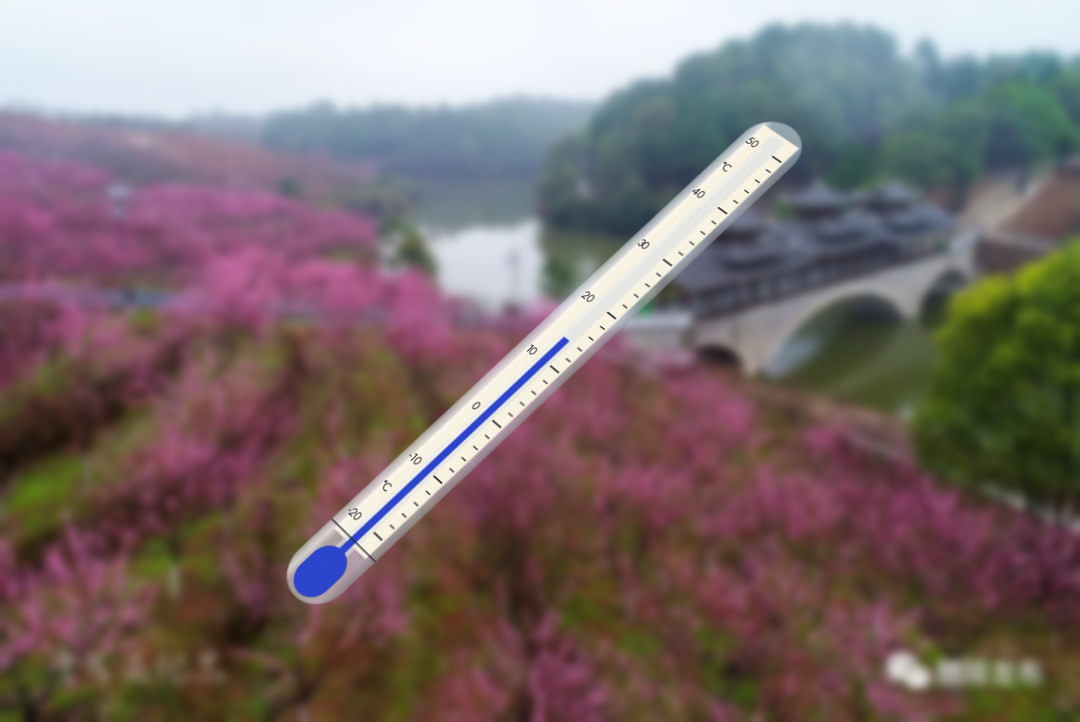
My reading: °C 14
